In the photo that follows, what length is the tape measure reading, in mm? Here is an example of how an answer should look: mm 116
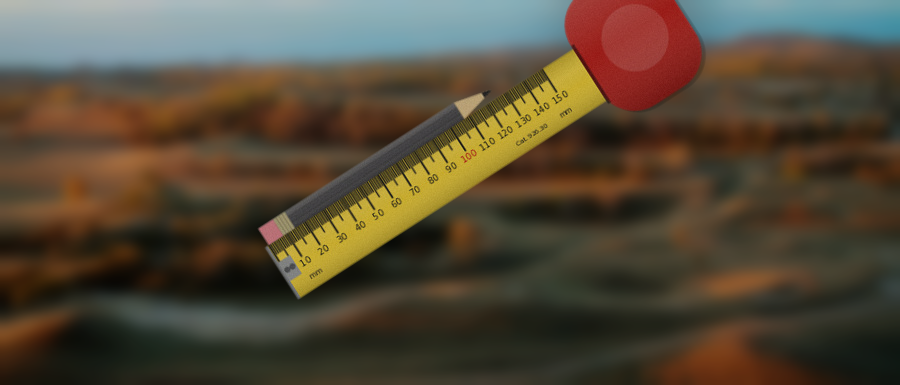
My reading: mm 125
